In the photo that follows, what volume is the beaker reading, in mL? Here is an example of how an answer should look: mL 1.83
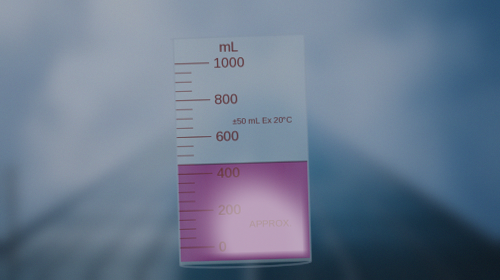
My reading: mL 450
